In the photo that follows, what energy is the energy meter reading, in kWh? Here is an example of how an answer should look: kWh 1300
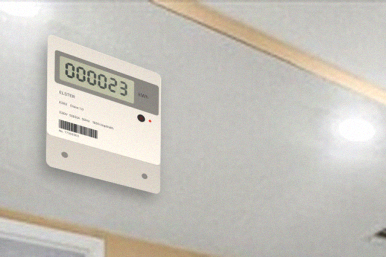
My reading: kWh 23
